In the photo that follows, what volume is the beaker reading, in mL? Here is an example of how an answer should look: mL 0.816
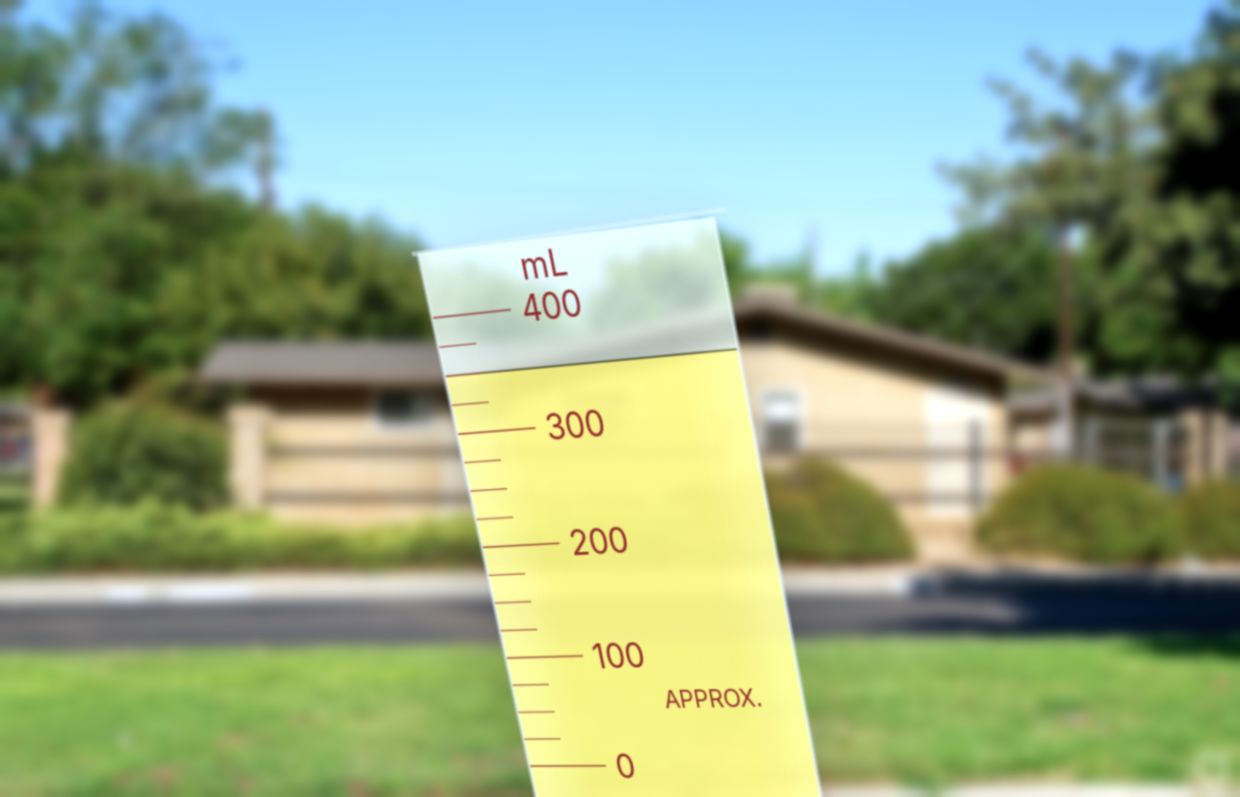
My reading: mL 350
